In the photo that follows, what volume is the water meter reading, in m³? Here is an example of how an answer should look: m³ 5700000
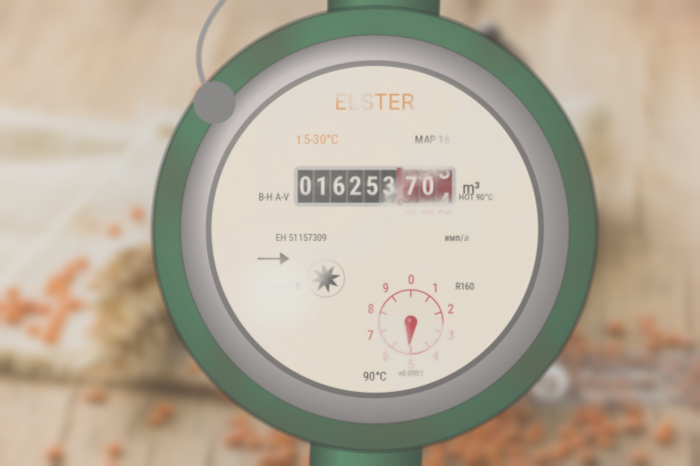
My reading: m³ 16253.7035
